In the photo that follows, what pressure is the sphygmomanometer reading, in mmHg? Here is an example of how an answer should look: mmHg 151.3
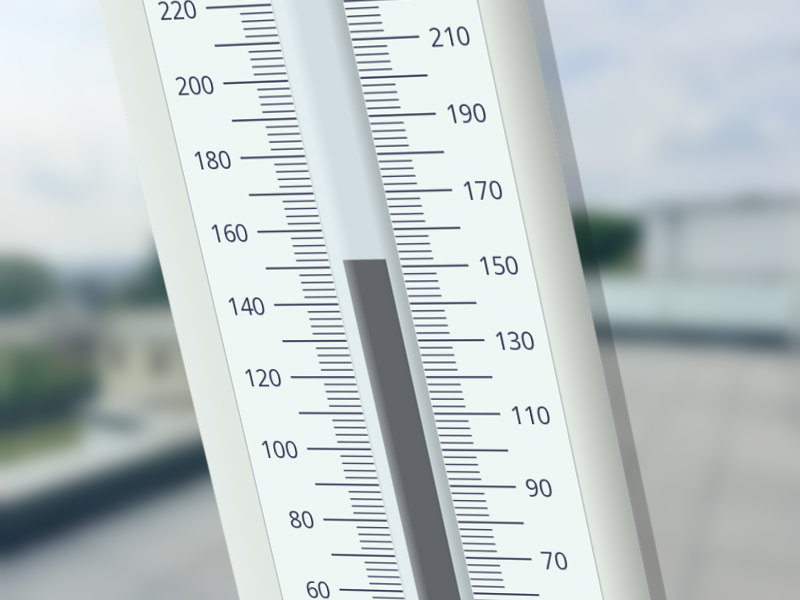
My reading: mmHg 152
